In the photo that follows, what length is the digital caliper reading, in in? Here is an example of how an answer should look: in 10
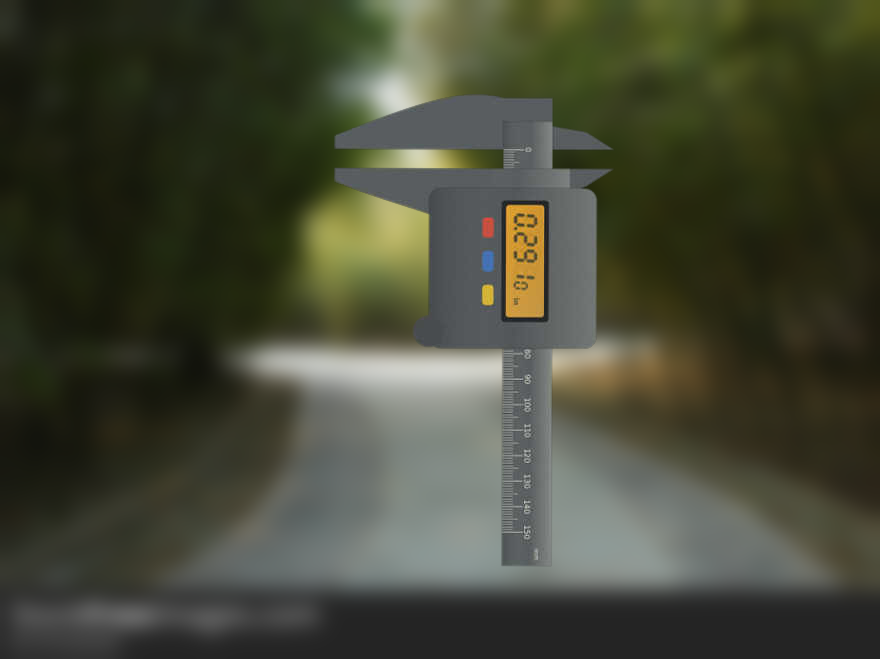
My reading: in 0.2910
